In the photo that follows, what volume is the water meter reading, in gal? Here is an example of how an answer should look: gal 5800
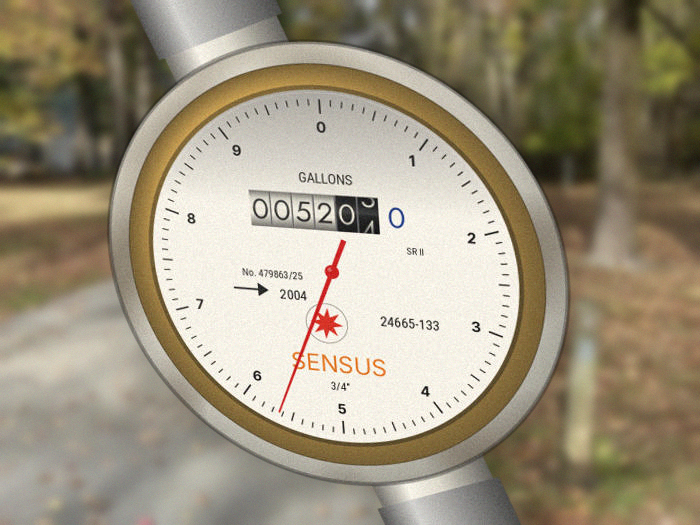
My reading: gal 52035.6
